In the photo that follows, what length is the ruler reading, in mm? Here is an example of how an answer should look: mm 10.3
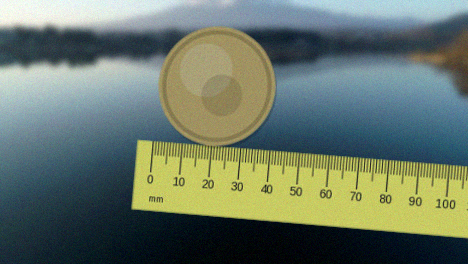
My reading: mm 40
